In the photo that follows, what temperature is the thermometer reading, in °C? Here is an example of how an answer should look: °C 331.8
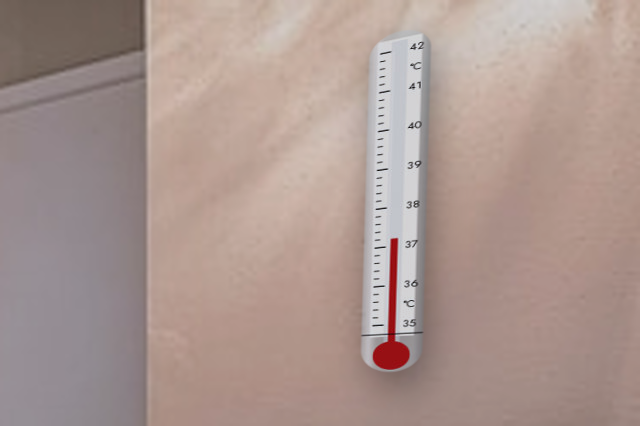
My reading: °C 37.2
